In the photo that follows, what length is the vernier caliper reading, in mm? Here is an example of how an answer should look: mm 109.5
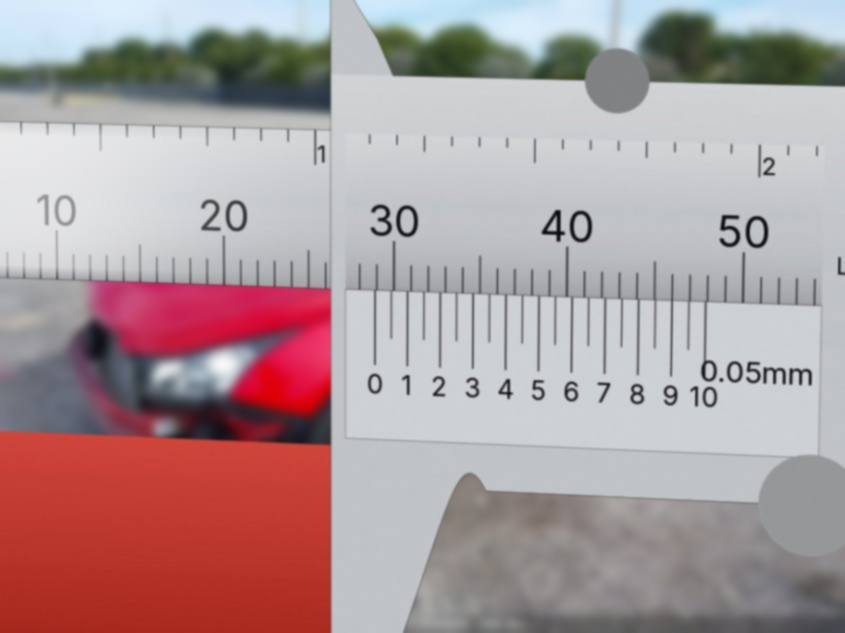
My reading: mm 28.9
